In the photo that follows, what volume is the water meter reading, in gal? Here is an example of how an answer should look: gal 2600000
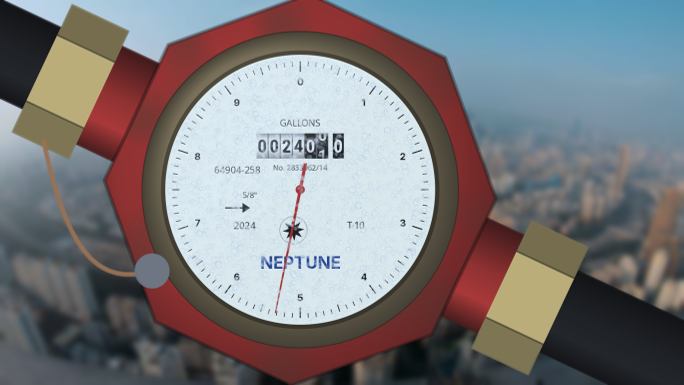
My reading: gal 24005.3
